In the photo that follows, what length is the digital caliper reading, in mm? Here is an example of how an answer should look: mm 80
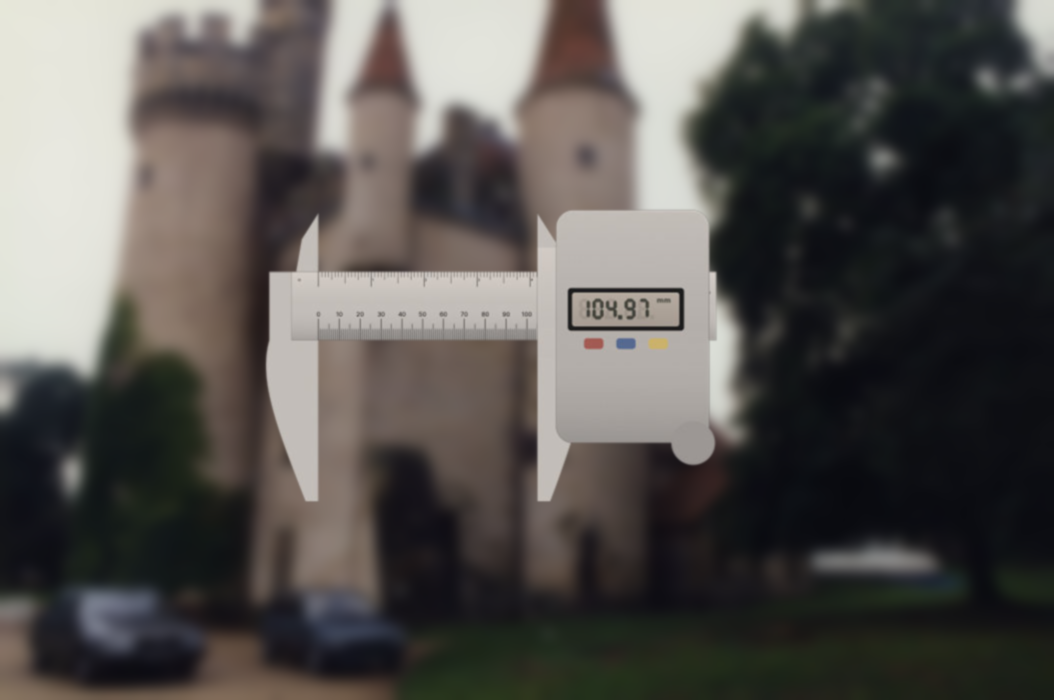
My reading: mm 104.97
